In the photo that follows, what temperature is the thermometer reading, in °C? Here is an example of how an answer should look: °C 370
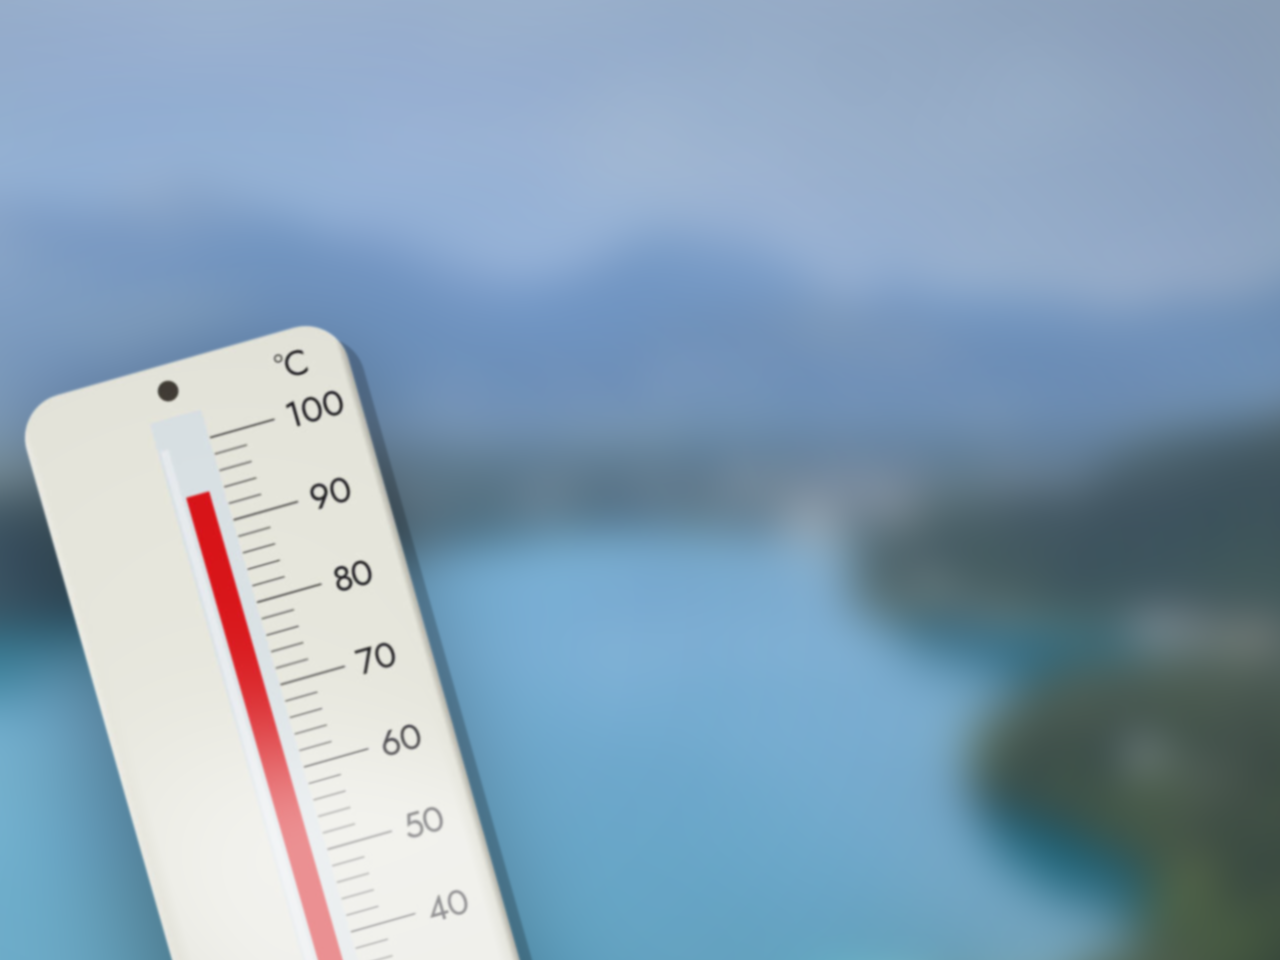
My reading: °C 94
